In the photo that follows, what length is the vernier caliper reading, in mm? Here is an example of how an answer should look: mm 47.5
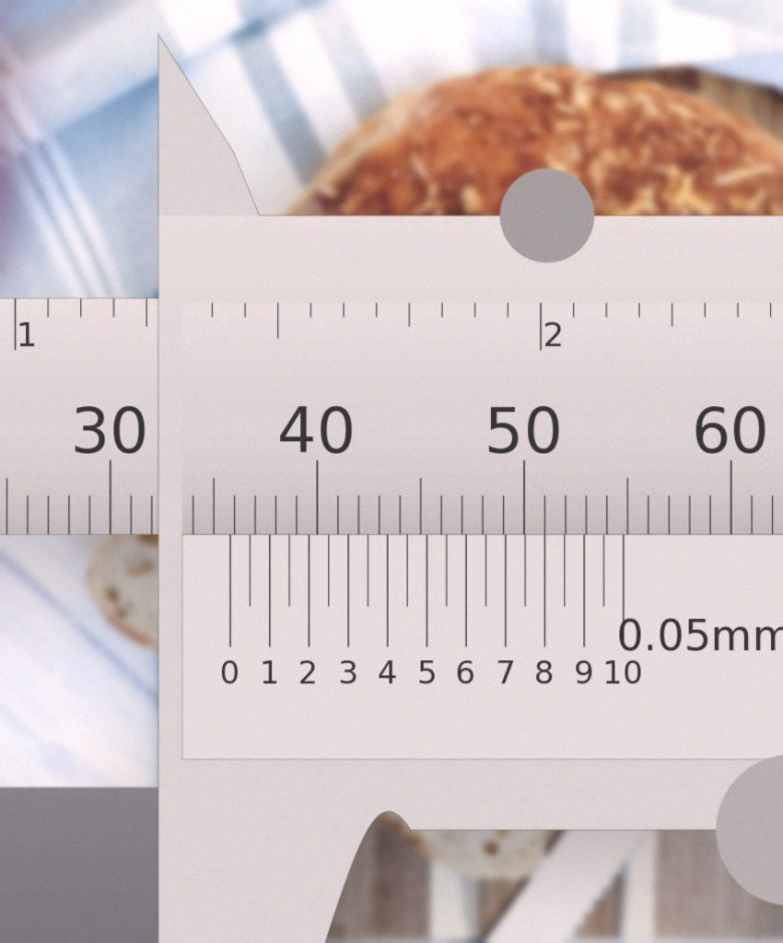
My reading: mm 35.8
